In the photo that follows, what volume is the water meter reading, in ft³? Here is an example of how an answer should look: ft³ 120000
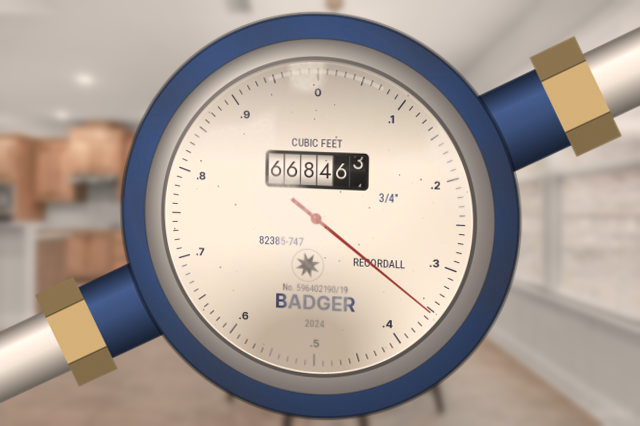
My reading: ft³ 668463.35
